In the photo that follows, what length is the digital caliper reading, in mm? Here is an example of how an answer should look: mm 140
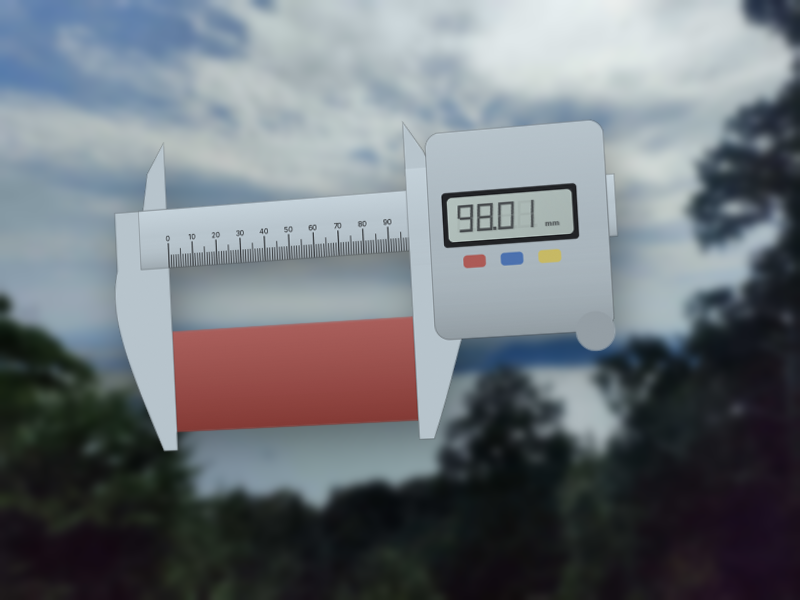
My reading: mm 98.01
